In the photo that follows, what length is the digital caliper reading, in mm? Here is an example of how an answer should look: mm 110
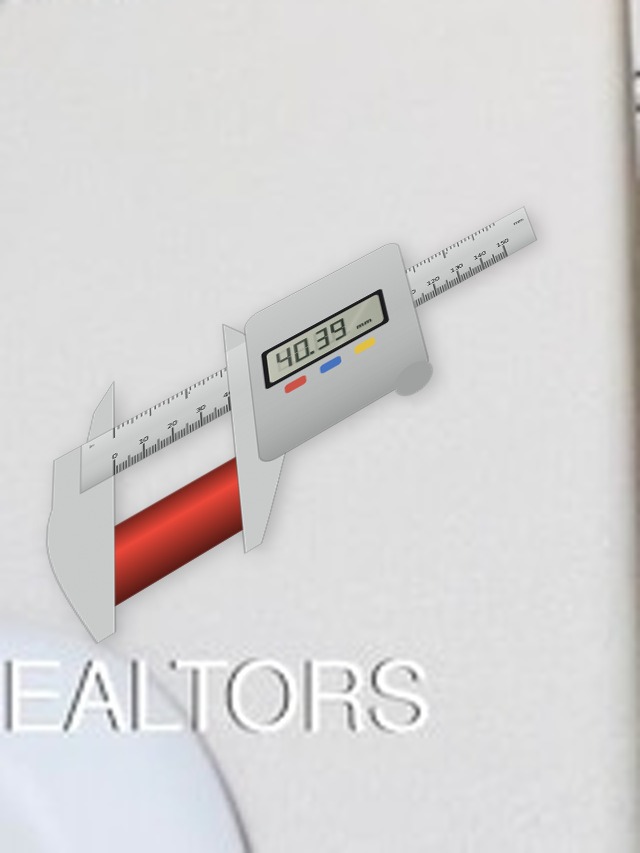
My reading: mm 40.39
